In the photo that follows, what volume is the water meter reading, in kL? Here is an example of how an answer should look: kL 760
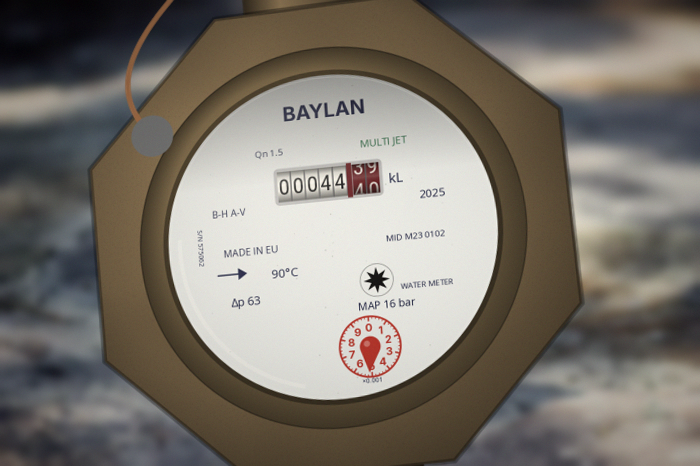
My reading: kL 44.395
